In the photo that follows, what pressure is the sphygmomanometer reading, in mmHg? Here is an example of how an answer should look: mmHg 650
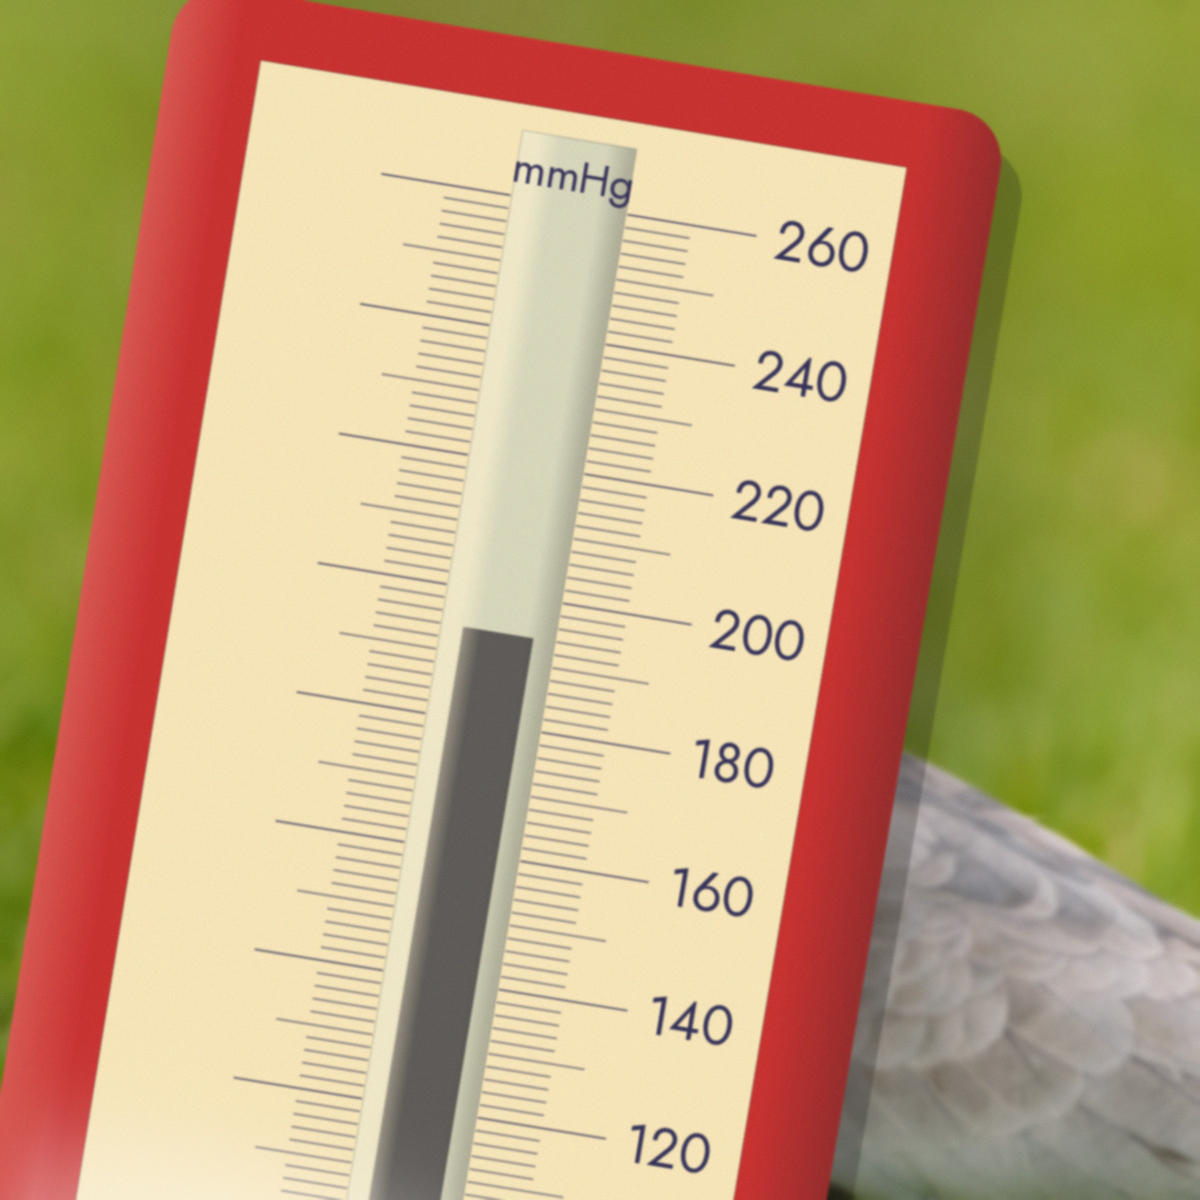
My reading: mmHg 194
